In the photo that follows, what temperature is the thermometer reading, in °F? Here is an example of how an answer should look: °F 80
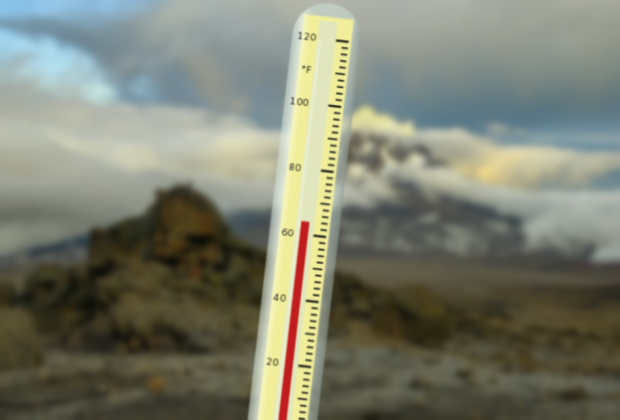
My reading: °F 64
